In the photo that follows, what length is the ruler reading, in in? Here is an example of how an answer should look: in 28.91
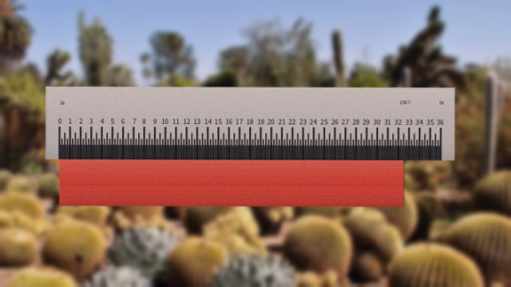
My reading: in 32.5
